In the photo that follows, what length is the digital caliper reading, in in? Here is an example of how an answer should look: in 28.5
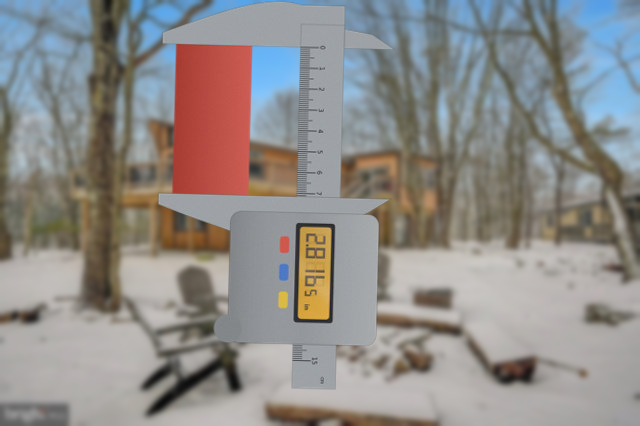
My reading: in 2.8165
